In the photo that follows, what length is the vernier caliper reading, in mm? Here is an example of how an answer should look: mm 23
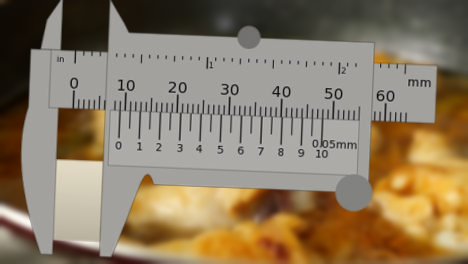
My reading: mm 9.0
